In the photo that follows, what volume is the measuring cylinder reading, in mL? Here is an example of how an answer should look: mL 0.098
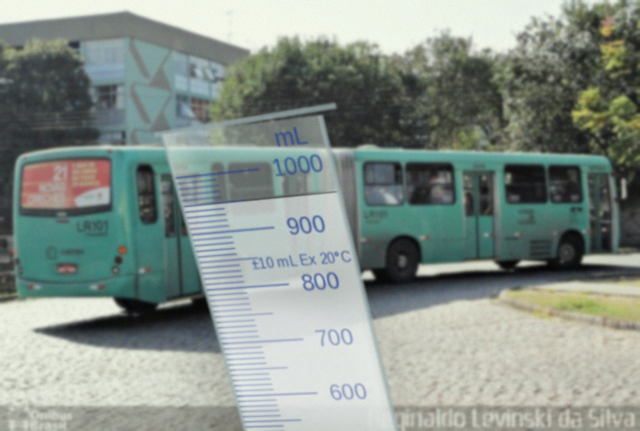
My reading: mL 950
